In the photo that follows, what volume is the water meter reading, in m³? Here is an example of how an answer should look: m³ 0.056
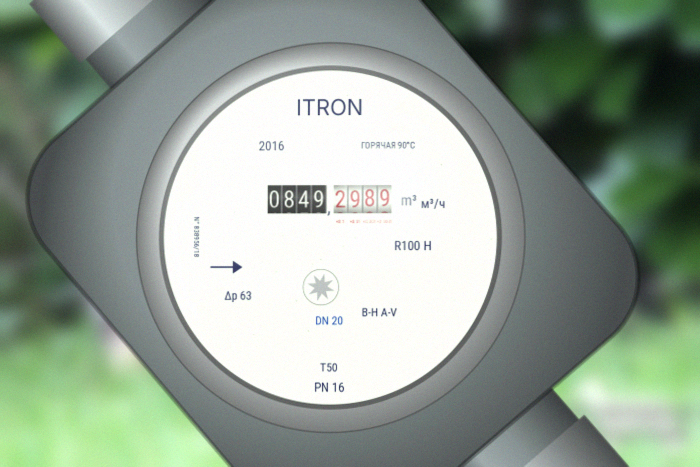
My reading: m³ 849.2989
